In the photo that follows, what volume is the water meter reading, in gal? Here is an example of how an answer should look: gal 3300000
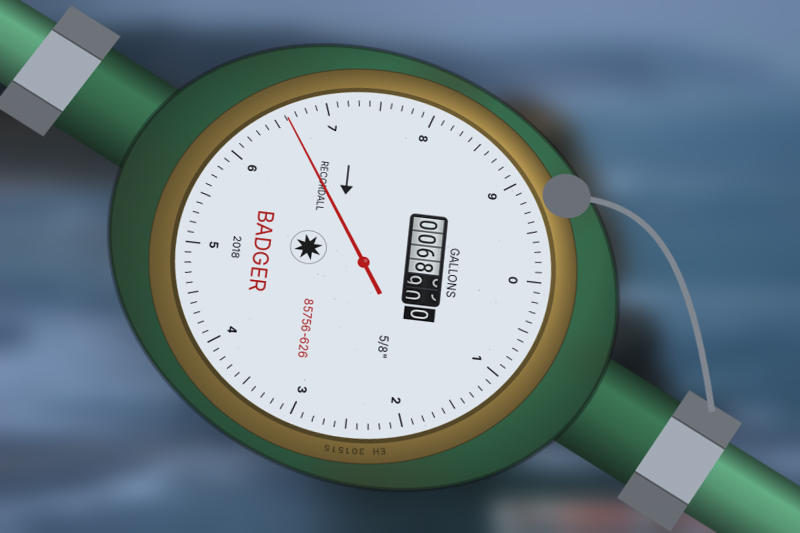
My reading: gal 68896.6
